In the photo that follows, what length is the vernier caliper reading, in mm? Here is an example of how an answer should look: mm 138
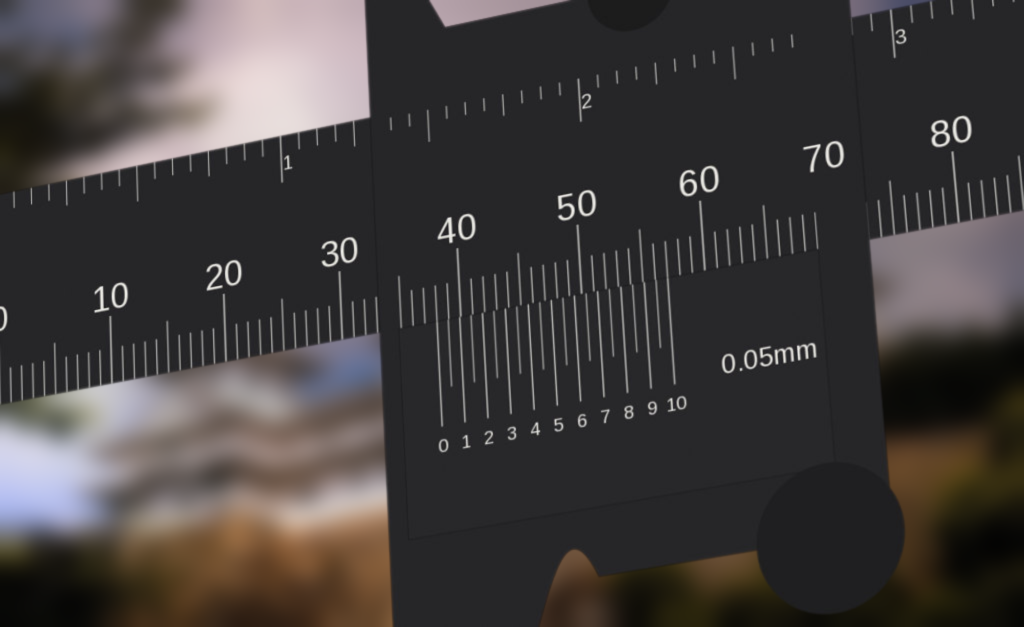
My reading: mm 38.0
